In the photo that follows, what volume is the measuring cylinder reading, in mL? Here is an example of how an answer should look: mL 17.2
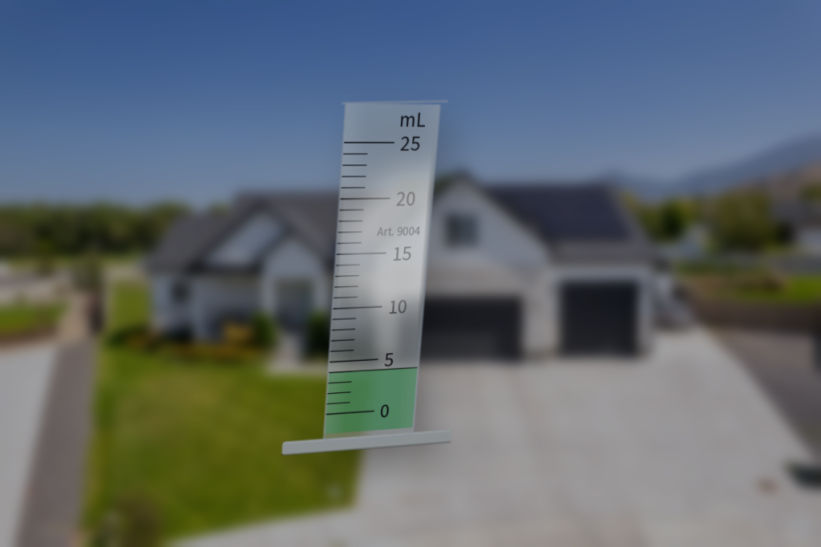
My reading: mL 4
